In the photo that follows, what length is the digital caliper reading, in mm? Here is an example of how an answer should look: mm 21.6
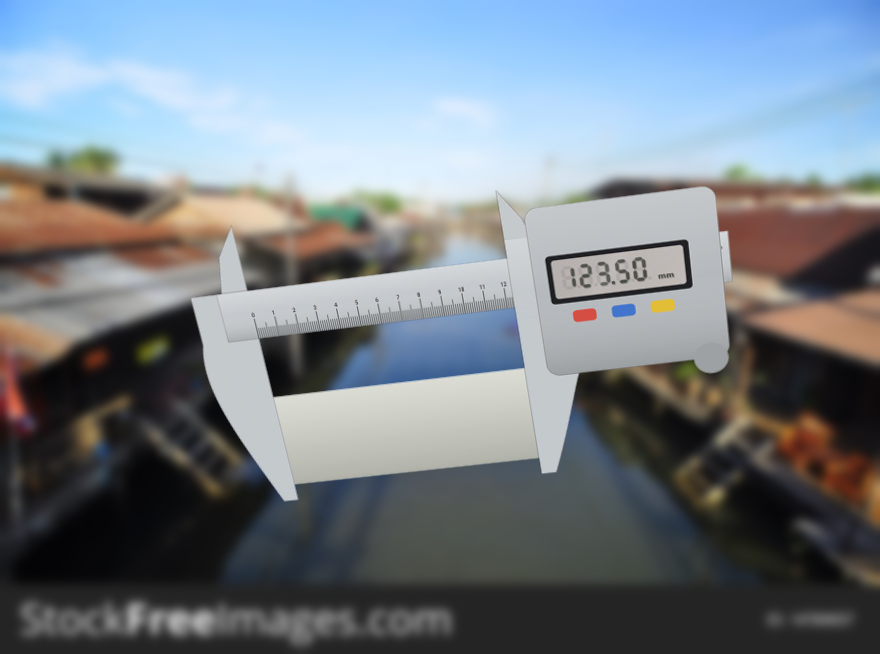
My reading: mm 123.50
